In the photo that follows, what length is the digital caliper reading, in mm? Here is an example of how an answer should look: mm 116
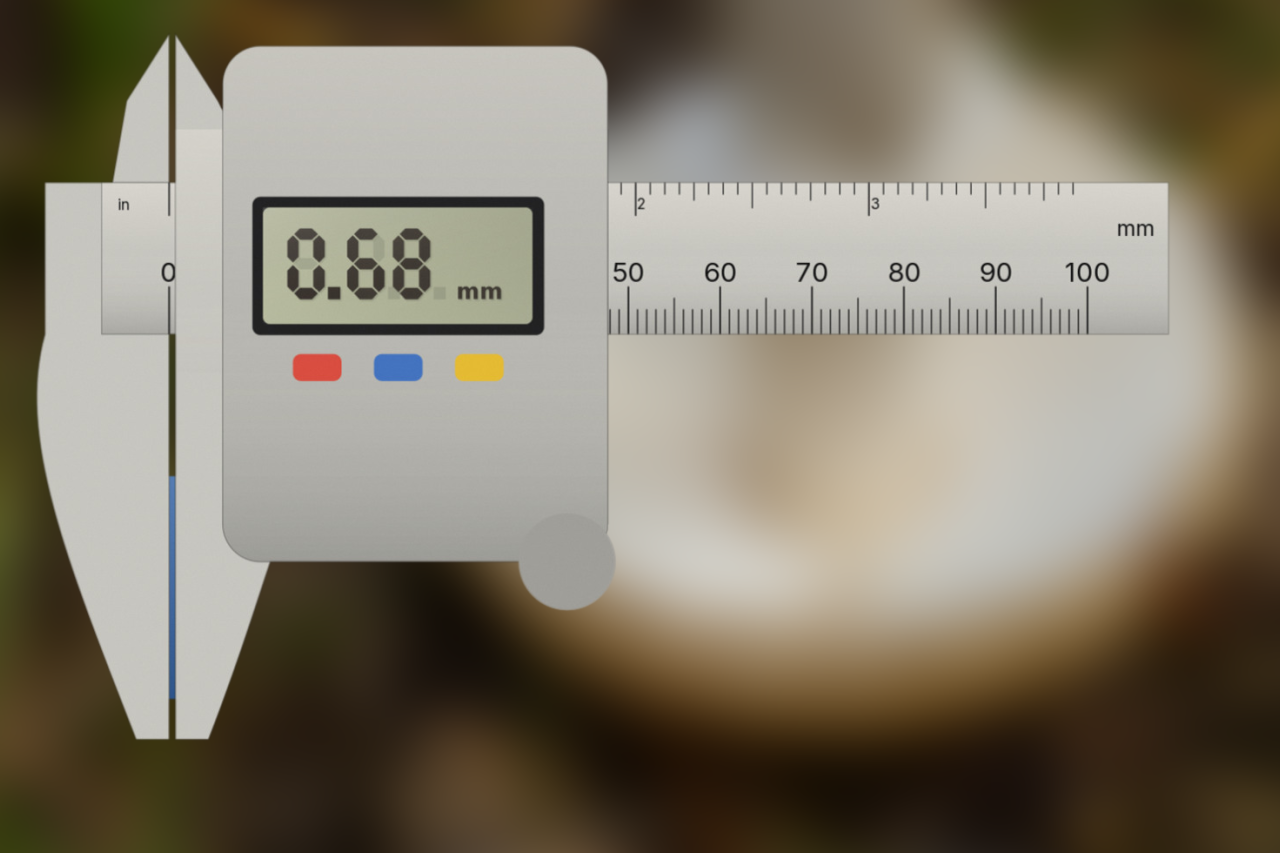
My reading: mm 0.68
